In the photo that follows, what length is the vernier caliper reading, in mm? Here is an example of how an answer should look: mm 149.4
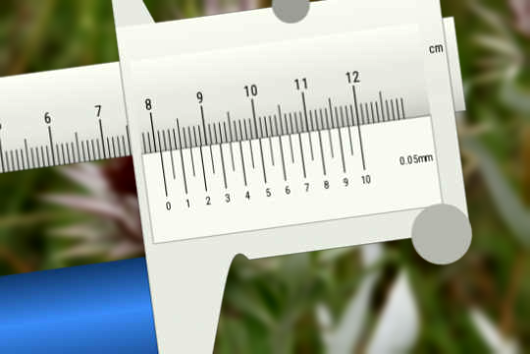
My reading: mm 81.0
